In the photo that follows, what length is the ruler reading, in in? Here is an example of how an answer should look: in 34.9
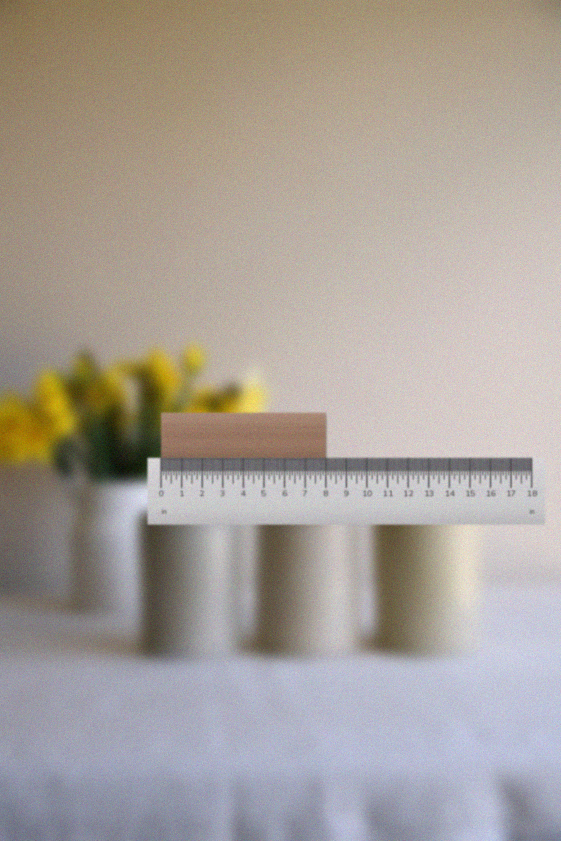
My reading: in 8
